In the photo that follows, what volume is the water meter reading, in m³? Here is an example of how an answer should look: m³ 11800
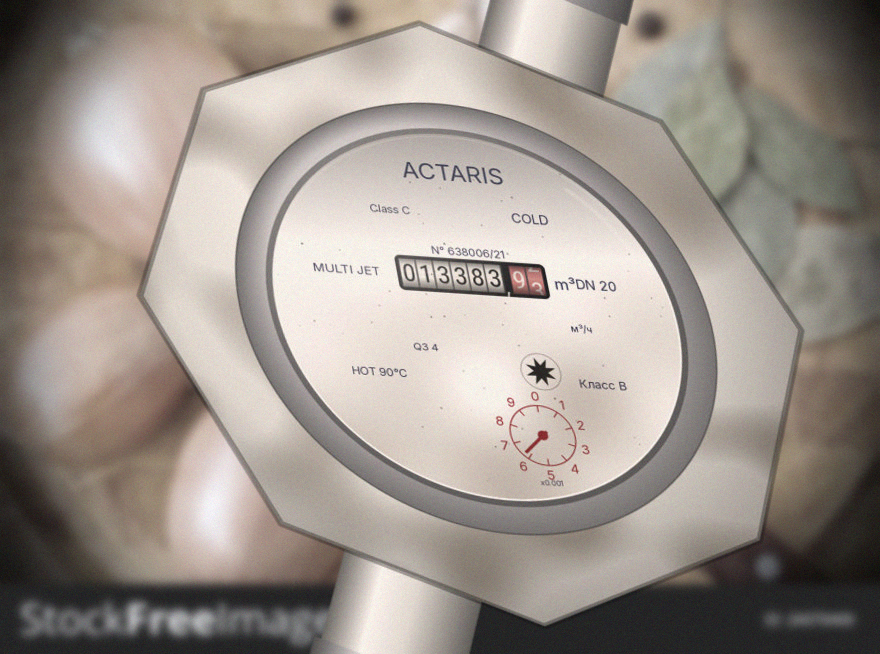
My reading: m³ 13383.926
